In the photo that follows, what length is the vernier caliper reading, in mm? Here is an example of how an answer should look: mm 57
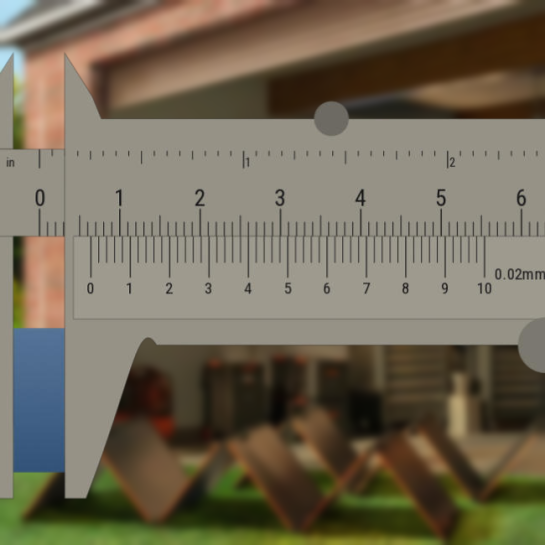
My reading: mm 6.4
